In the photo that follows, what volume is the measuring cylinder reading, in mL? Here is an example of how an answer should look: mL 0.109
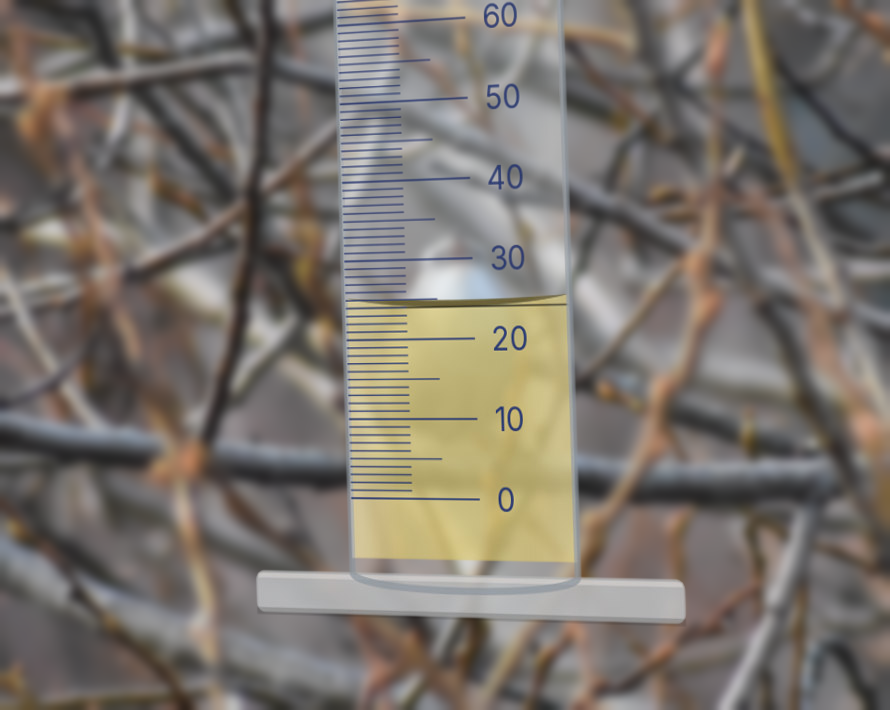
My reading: mL 24
